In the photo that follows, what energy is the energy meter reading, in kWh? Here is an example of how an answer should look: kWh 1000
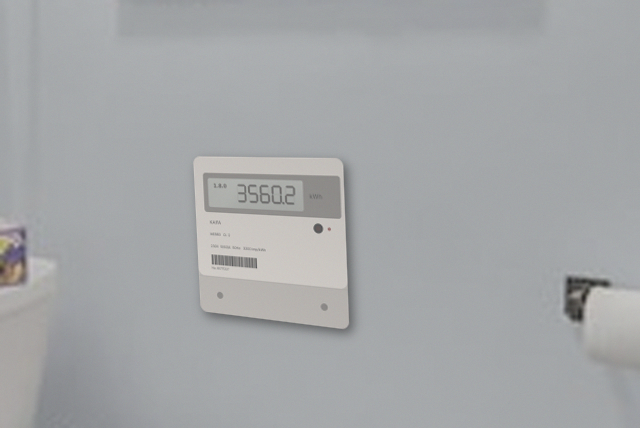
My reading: kWh 3560.2
